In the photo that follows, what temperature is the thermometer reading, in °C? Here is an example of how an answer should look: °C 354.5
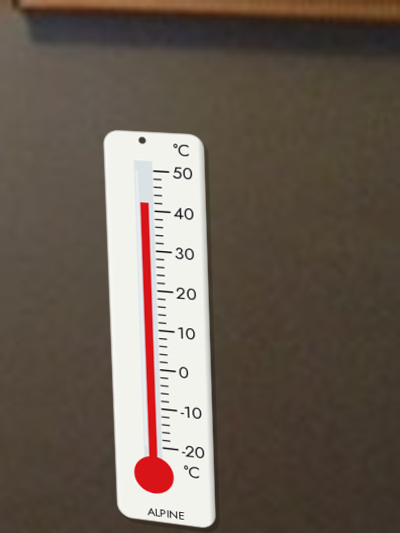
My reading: °C 42
